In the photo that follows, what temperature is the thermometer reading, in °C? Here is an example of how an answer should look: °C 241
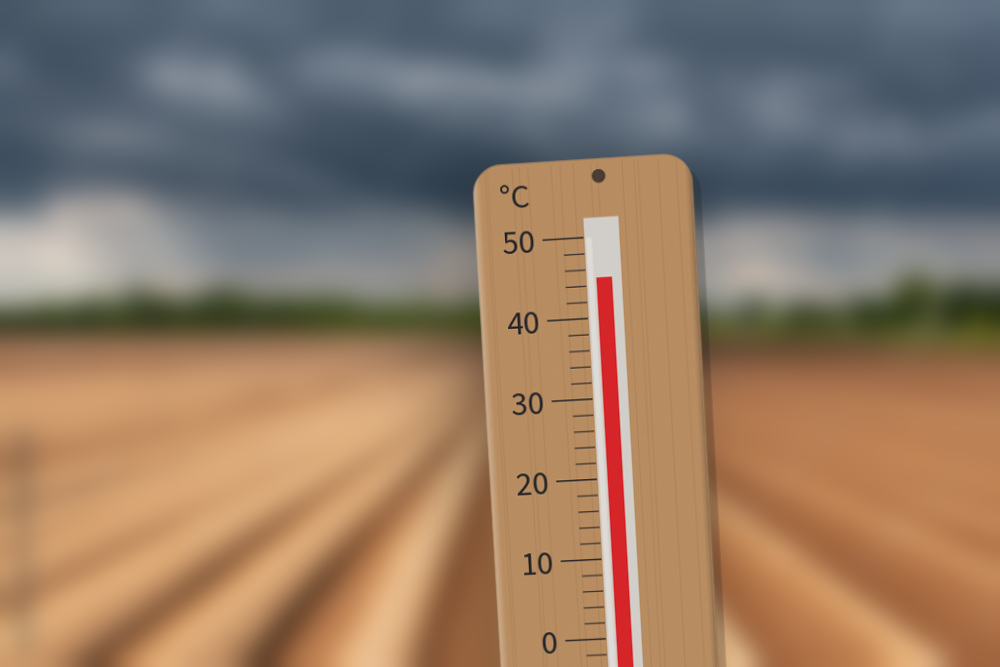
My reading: °C 45
